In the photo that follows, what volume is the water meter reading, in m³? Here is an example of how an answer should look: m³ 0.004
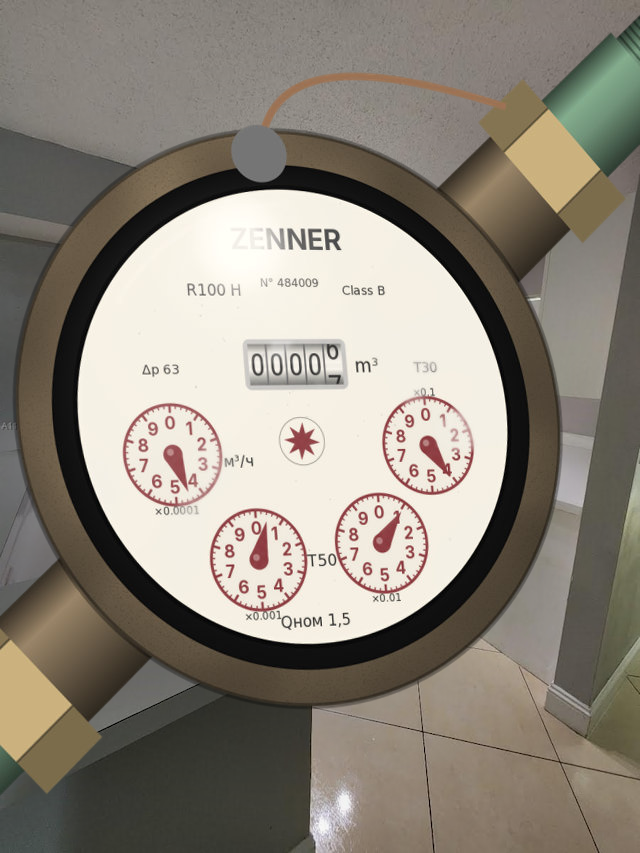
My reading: m³ 6.4104
